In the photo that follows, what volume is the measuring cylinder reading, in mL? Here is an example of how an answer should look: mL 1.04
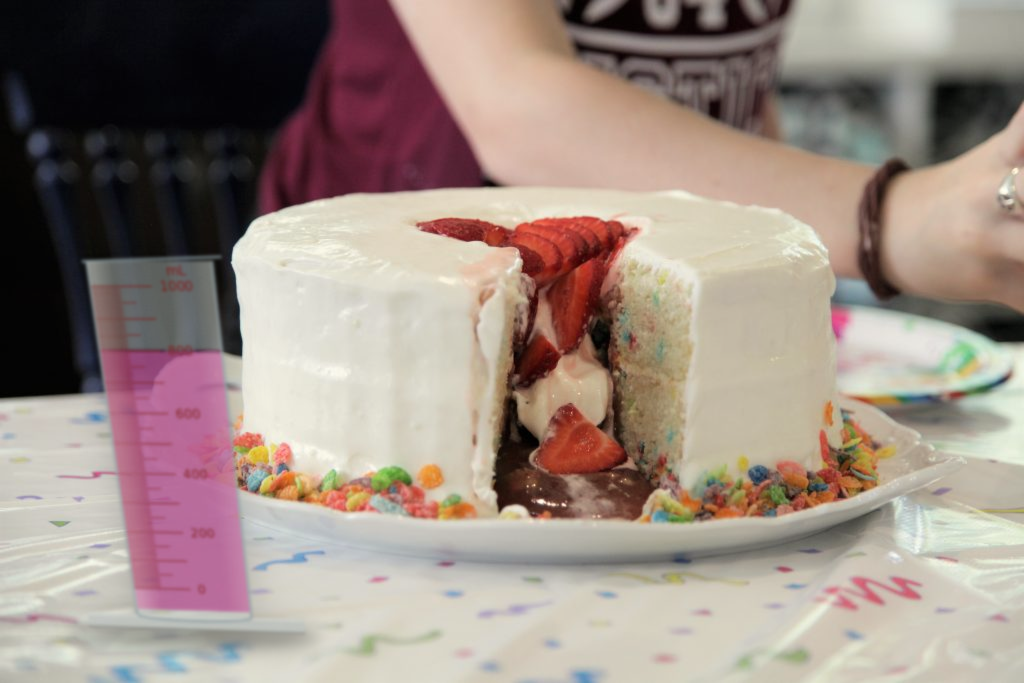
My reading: mL 800
